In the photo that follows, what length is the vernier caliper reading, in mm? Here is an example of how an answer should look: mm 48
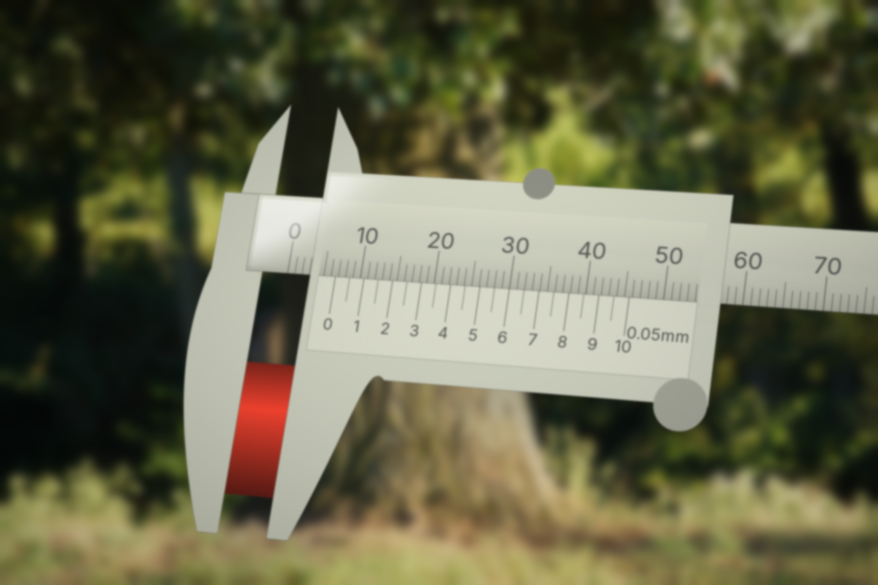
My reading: mm 6.6
